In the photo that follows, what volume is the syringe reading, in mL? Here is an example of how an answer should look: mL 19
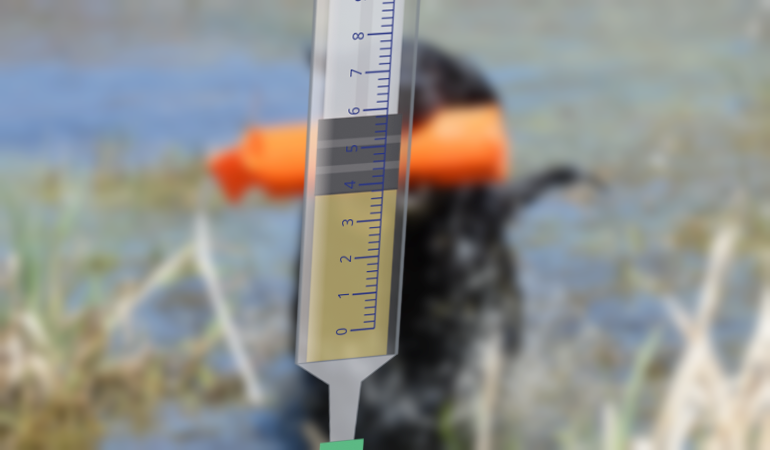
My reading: mL 3.8
